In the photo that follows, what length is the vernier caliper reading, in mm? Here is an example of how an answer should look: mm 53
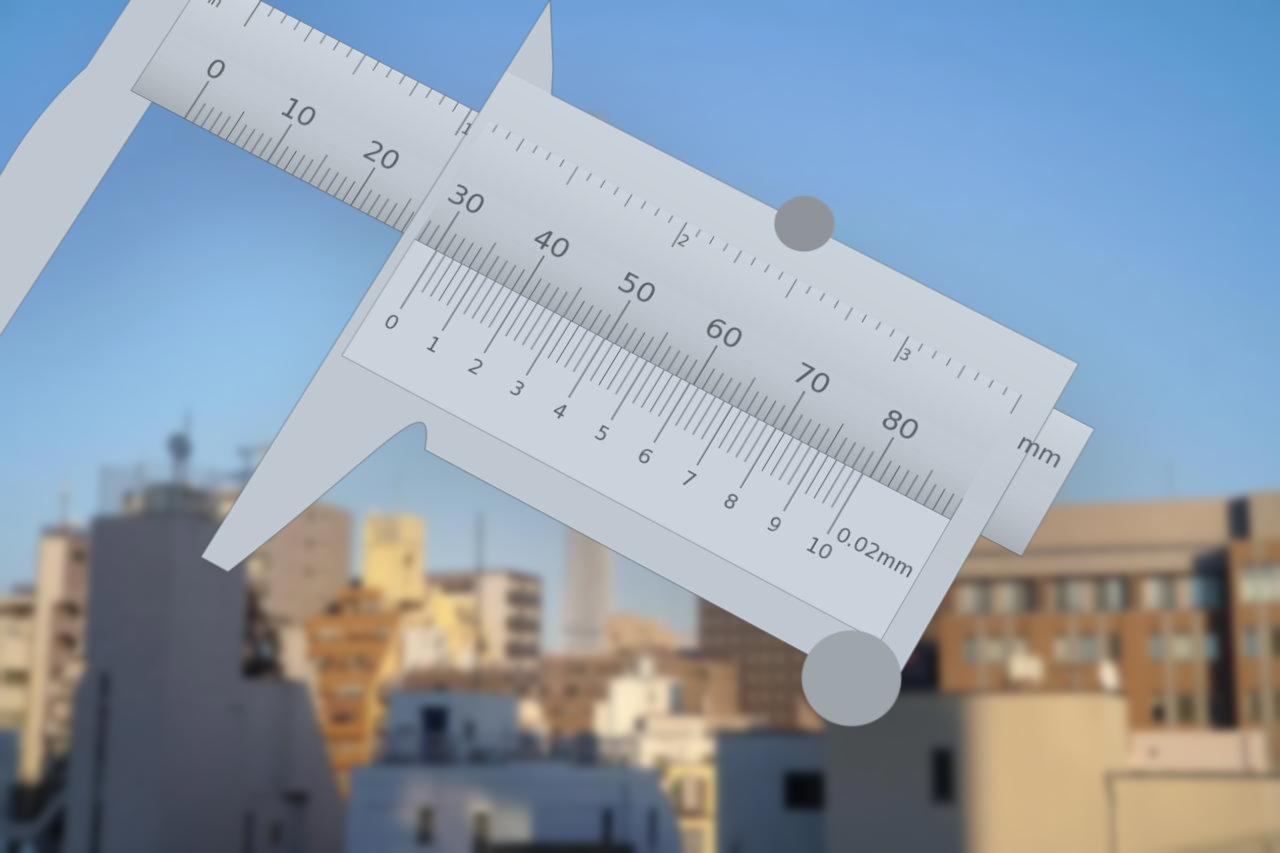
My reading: mm 30.2
